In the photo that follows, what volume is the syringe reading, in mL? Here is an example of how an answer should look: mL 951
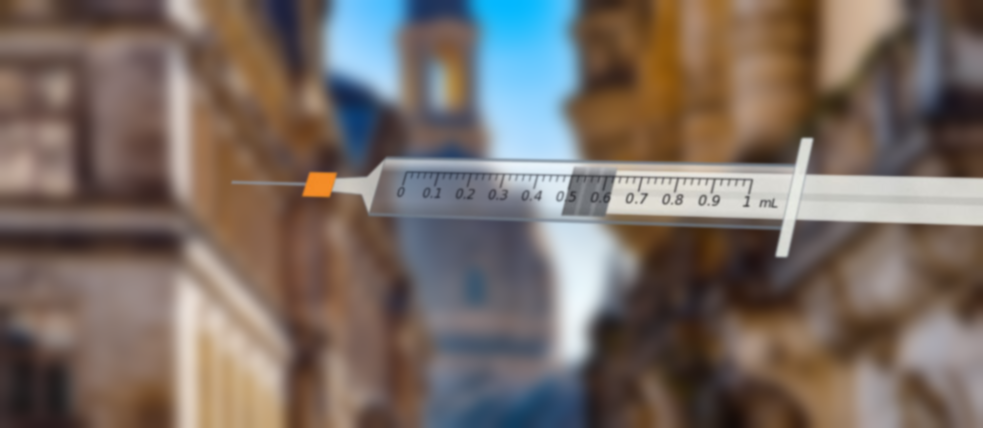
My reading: mL 0.5
